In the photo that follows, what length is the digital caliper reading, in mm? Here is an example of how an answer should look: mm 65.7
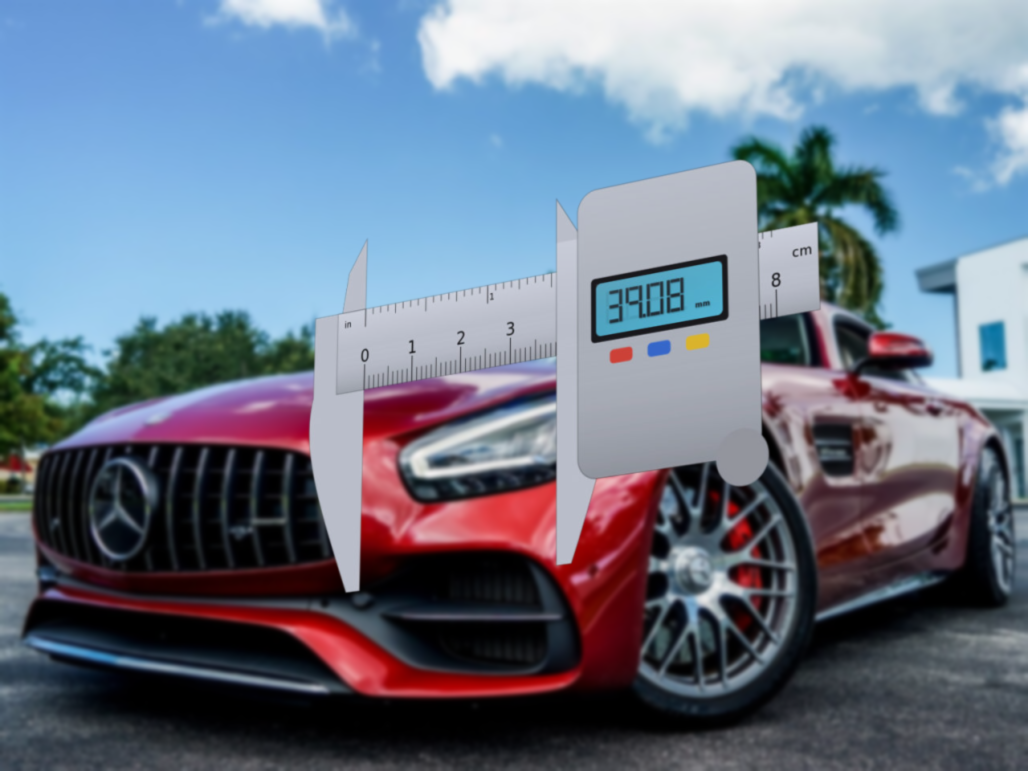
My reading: mm 39.08
